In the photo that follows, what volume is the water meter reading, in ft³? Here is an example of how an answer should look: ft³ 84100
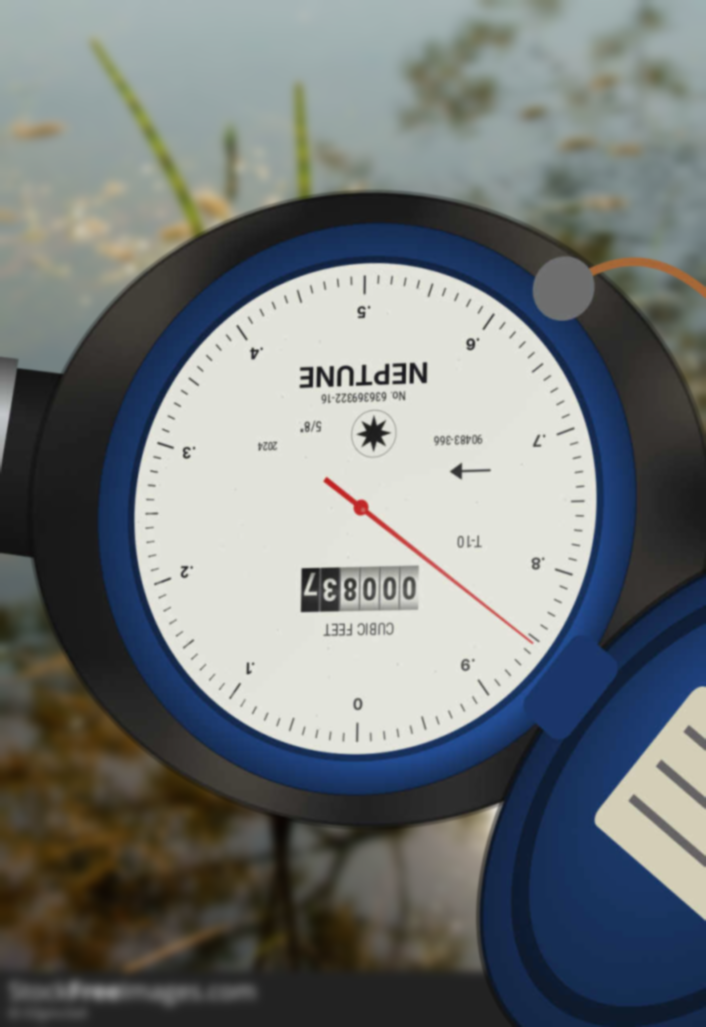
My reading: ft³ 836.85
